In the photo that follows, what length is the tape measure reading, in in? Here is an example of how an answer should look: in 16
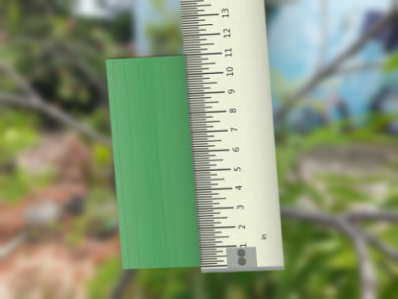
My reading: in 11
